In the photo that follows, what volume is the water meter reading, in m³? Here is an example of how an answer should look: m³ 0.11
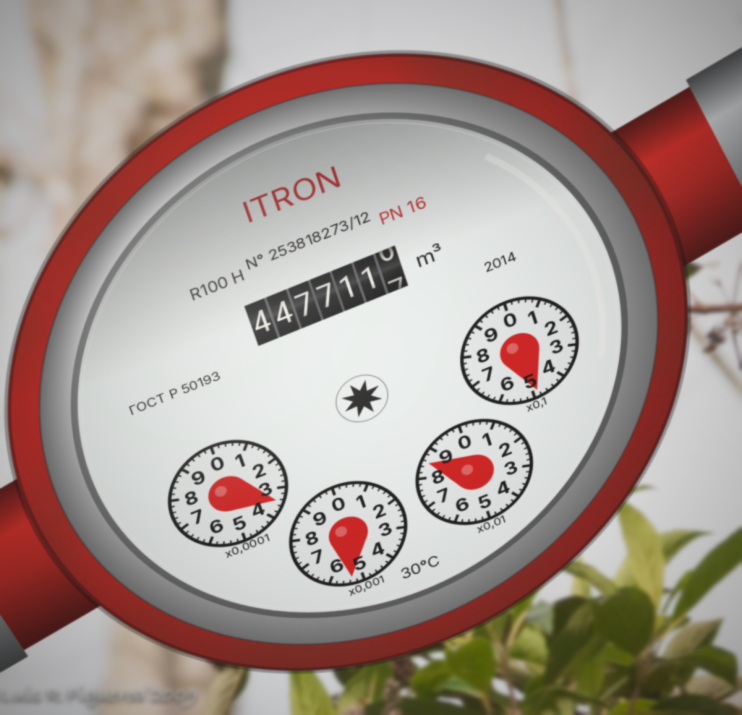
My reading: m³ 4477116.4853
